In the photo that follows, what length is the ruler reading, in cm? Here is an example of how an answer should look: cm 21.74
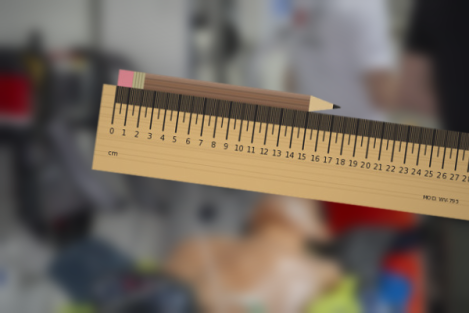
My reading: cm 17.5
